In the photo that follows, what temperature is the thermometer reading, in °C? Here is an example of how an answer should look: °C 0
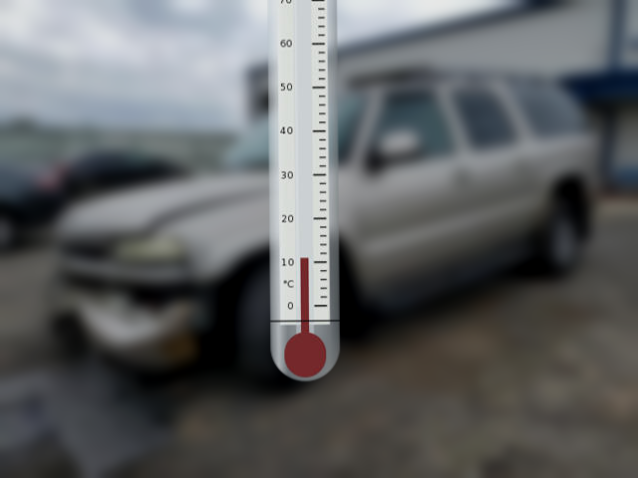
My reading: °C 11
